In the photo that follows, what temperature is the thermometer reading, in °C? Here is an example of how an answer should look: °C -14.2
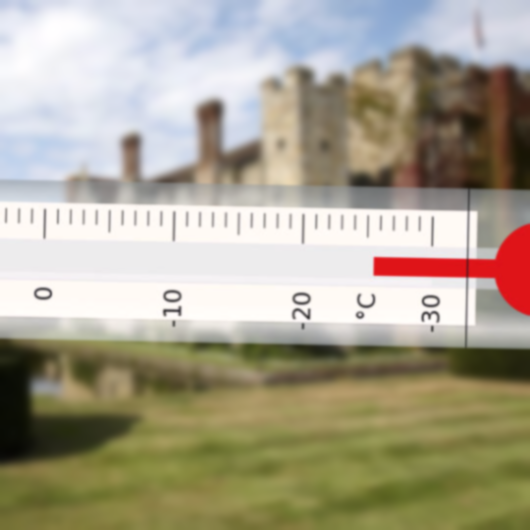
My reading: °C -25.5
